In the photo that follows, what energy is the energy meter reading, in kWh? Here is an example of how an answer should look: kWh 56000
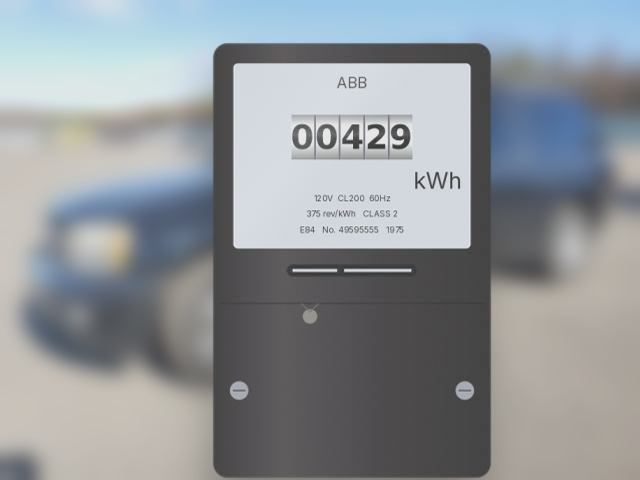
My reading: kWh 429
